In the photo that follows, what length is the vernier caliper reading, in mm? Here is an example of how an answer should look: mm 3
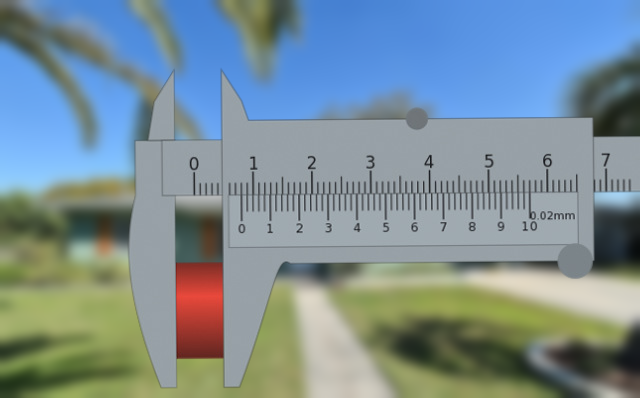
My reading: mm 8.0
